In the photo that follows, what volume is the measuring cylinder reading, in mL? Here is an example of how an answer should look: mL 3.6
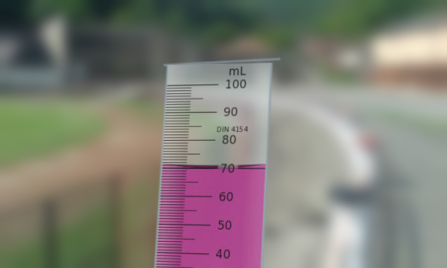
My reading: mL 70
